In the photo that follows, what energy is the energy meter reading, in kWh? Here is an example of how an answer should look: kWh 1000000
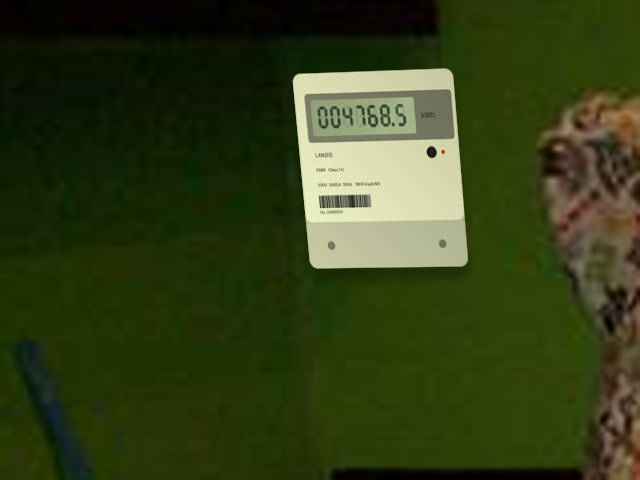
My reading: kWh 4768.5
